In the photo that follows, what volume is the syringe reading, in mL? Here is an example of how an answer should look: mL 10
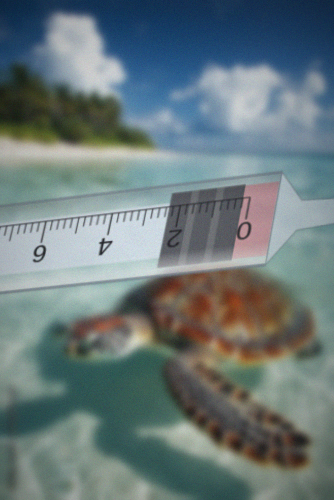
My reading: mL 0.2
